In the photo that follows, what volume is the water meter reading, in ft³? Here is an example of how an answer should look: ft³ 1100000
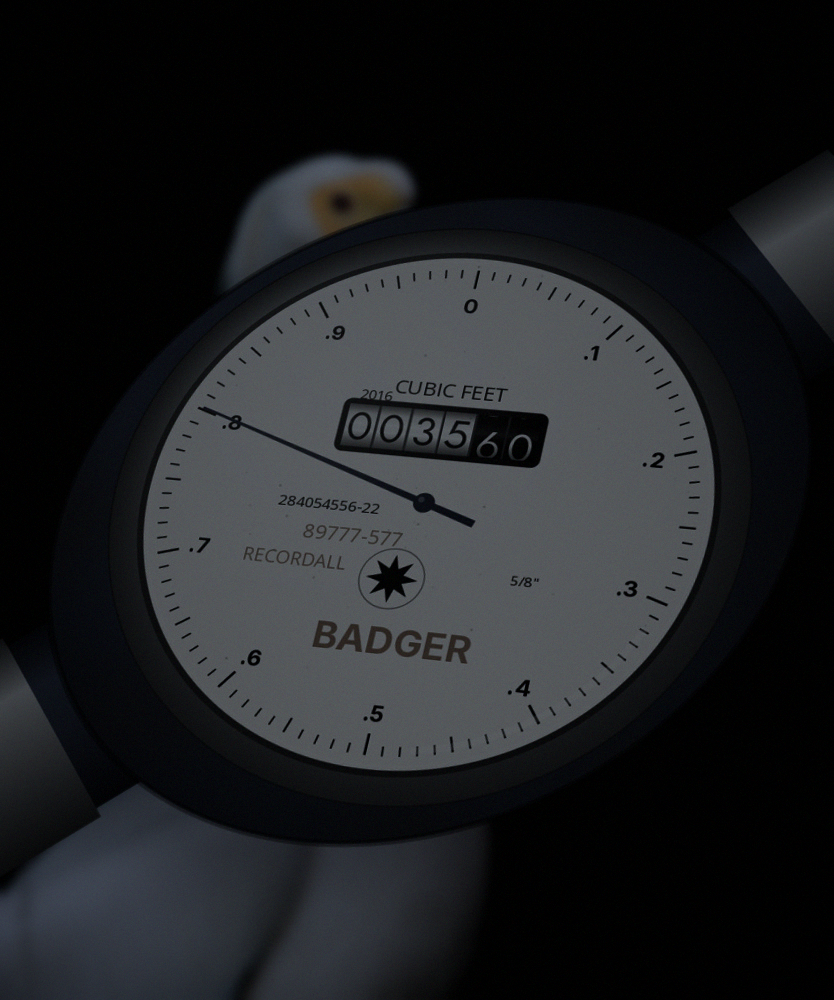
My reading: ft³ 3559.80
